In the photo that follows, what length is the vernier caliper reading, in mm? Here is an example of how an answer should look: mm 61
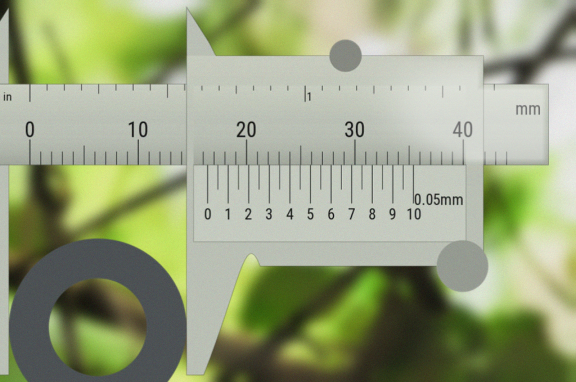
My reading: mm 16.4
